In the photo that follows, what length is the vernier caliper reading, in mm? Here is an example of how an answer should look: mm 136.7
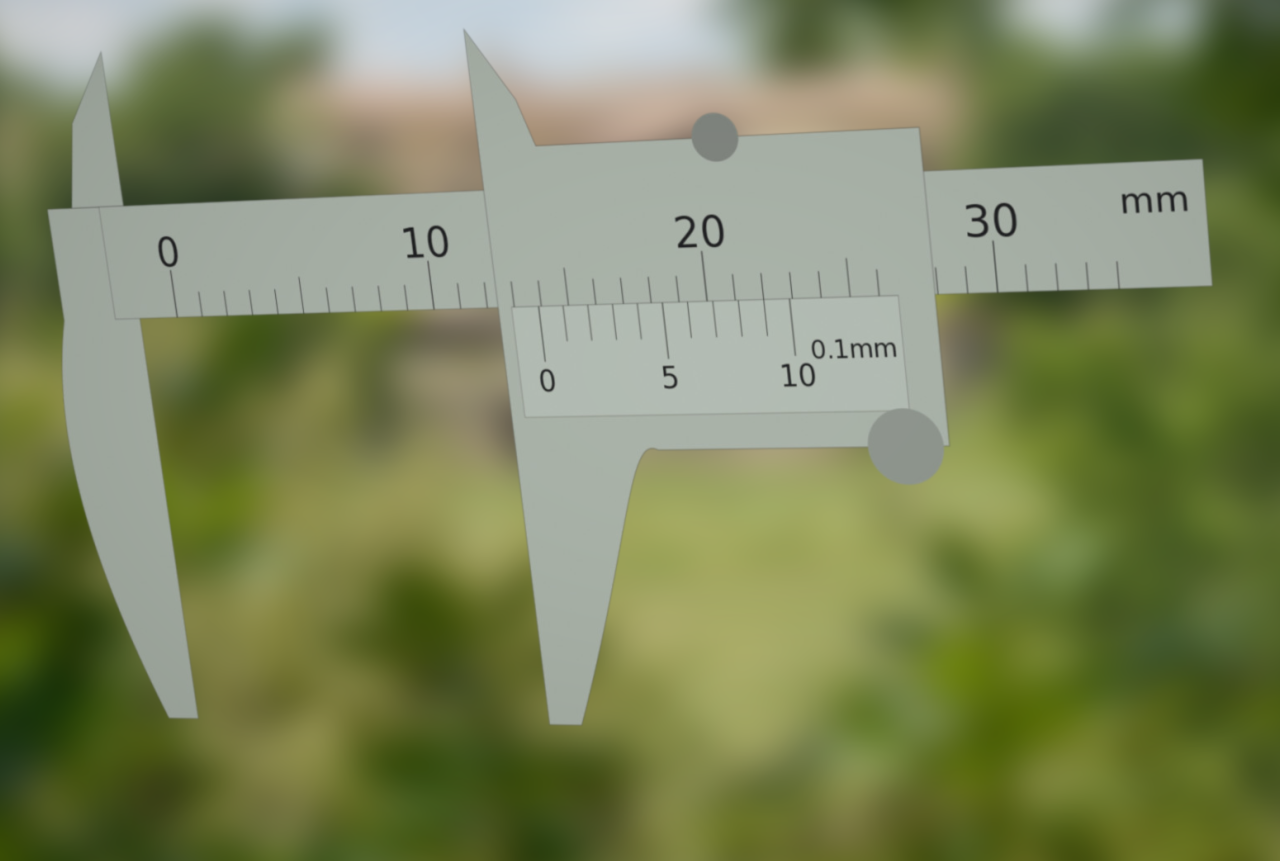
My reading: mm 13.9
